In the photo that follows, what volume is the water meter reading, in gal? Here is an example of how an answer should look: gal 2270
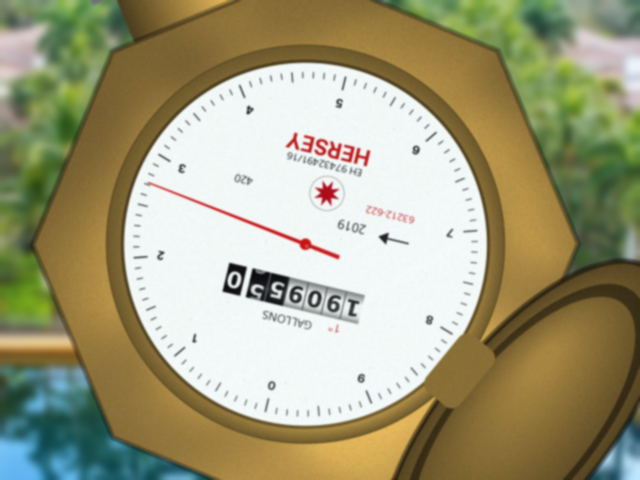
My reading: gal 1909552.7
